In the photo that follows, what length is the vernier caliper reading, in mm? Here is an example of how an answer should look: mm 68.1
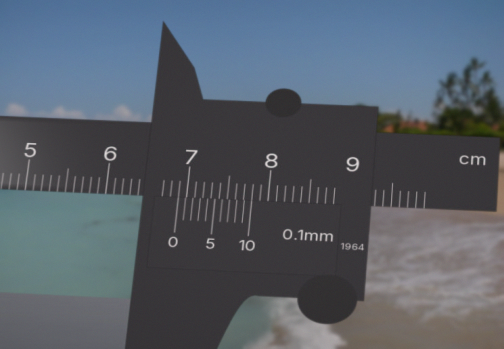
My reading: mm 69.0
